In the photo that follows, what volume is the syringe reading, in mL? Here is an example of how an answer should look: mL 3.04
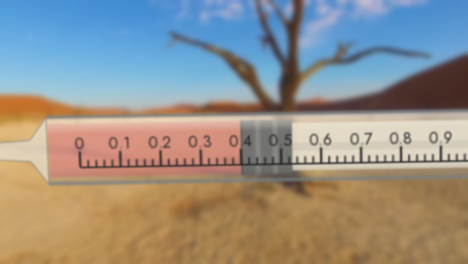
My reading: mL 0.4
